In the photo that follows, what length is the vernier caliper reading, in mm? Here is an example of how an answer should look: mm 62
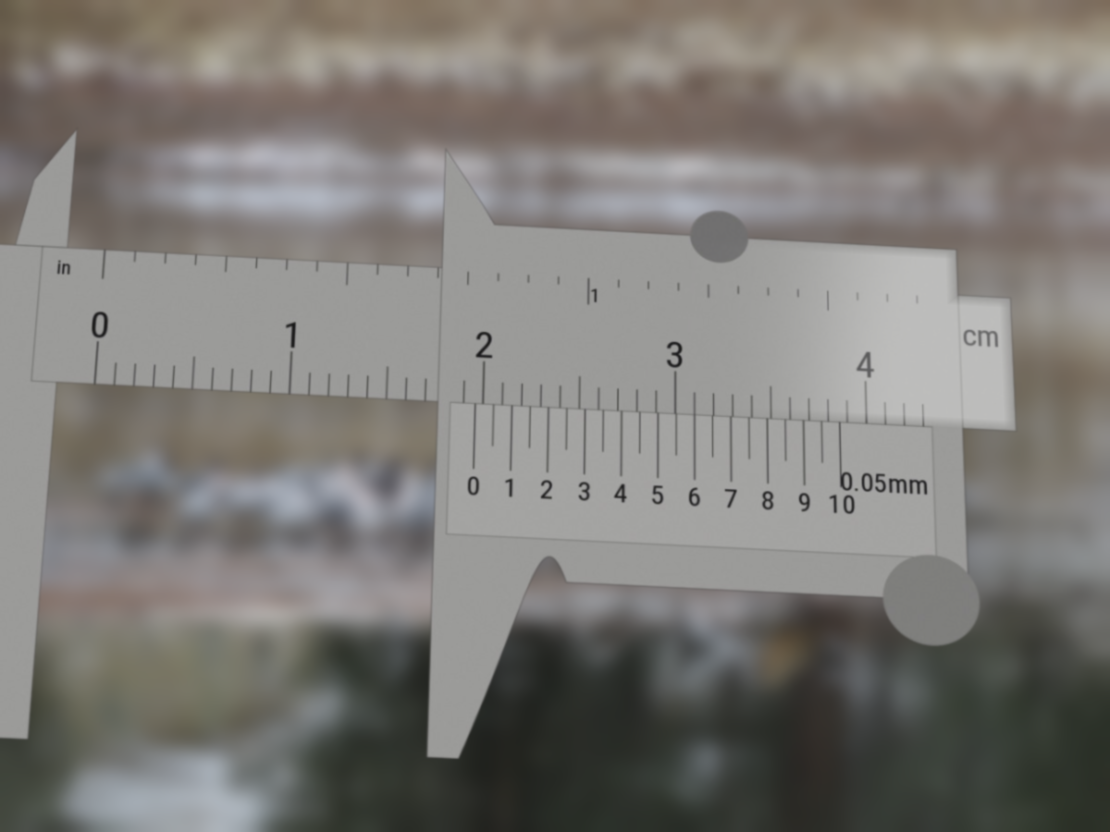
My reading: mm 19.6
